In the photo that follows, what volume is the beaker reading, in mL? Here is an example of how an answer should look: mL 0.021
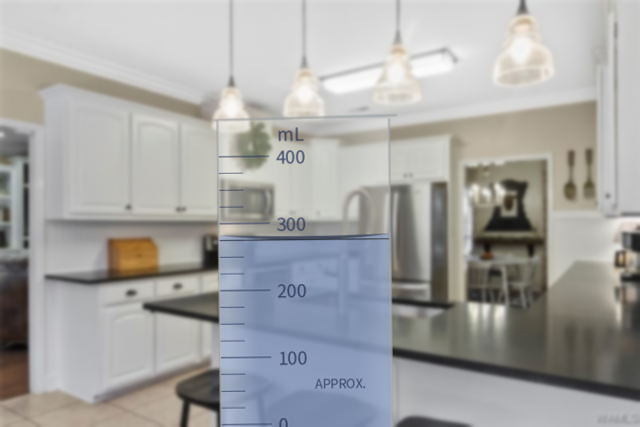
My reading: mL 275
